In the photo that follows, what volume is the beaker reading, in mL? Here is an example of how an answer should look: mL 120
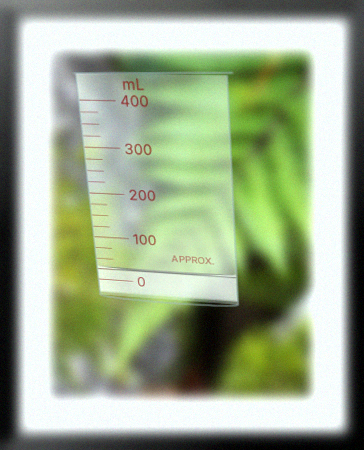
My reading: mL 25
